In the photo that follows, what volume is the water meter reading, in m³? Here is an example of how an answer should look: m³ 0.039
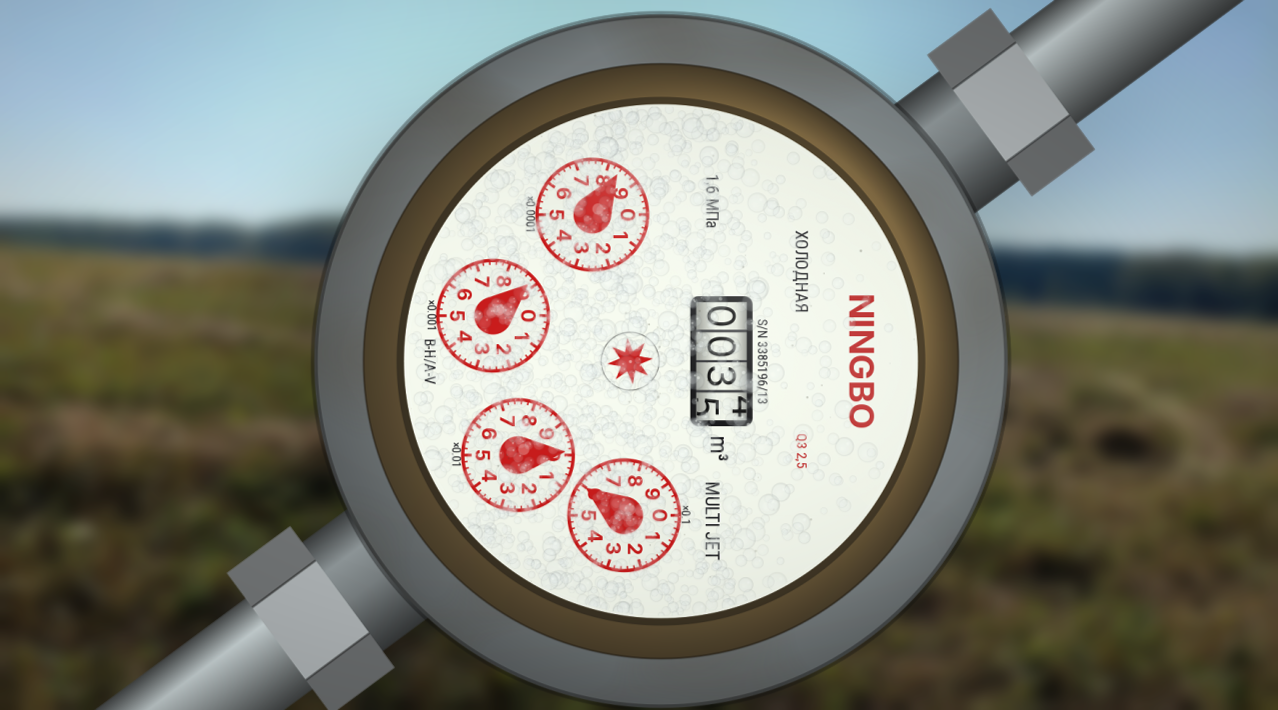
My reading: m³ 34.5988
